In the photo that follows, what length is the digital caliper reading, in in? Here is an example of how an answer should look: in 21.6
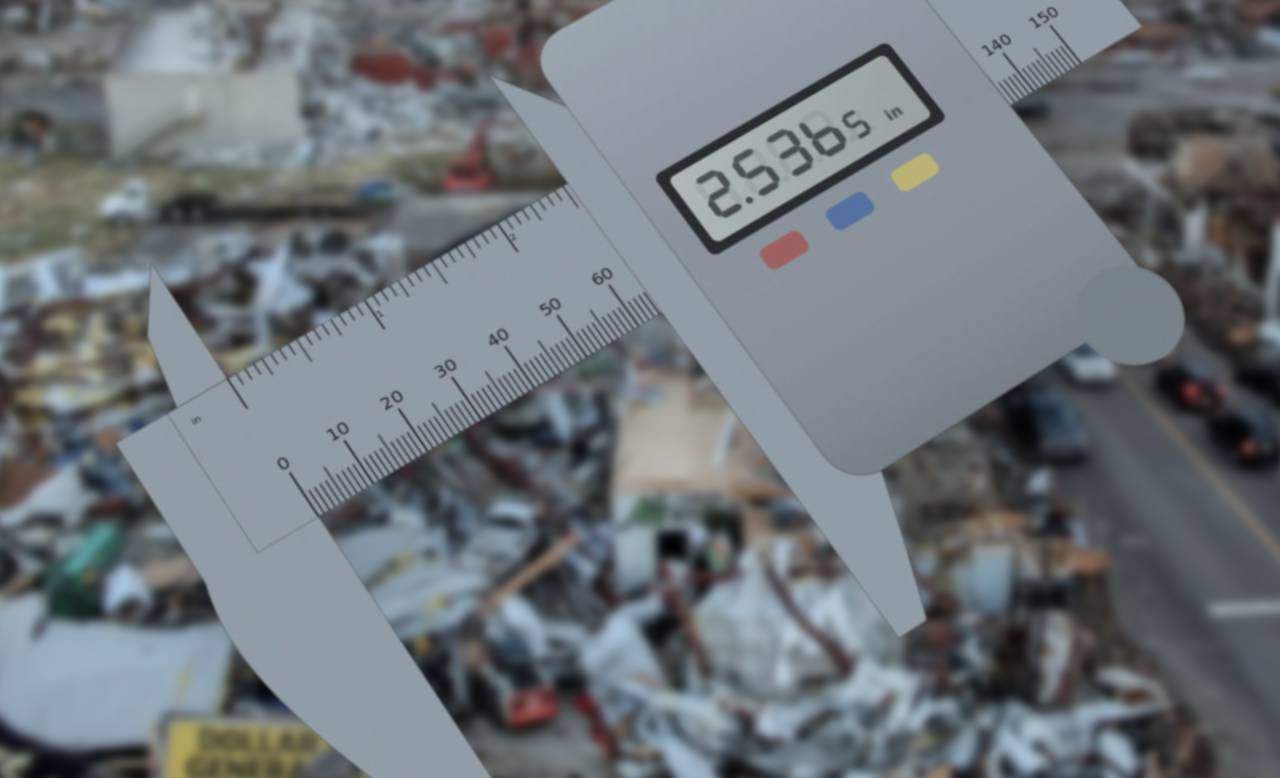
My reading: in 2.5365
